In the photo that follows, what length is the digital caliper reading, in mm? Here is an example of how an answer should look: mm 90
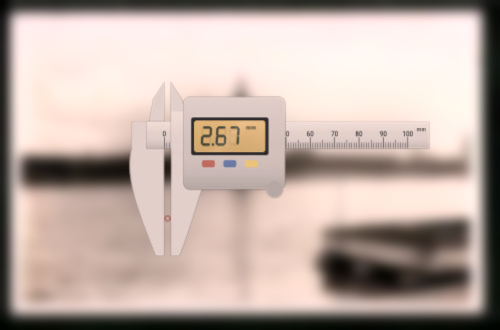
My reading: mm 2.67
